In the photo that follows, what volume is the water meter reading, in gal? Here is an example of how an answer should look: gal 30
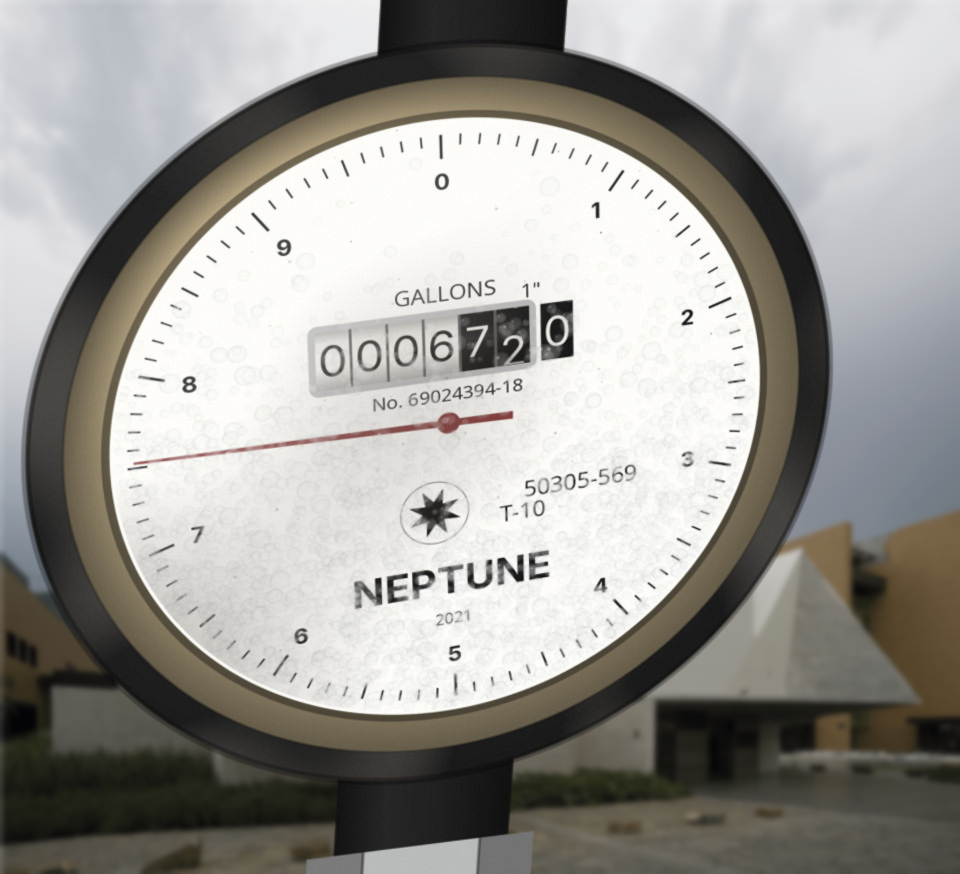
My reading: gal 6717.5
